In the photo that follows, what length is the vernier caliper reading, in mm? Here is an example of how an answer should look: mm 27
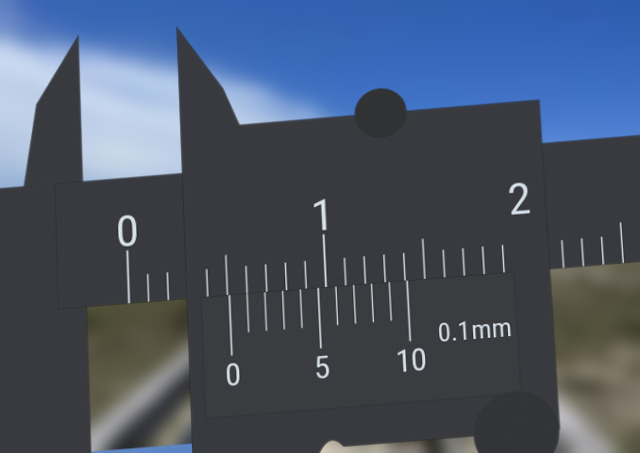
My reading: mm 5.1
